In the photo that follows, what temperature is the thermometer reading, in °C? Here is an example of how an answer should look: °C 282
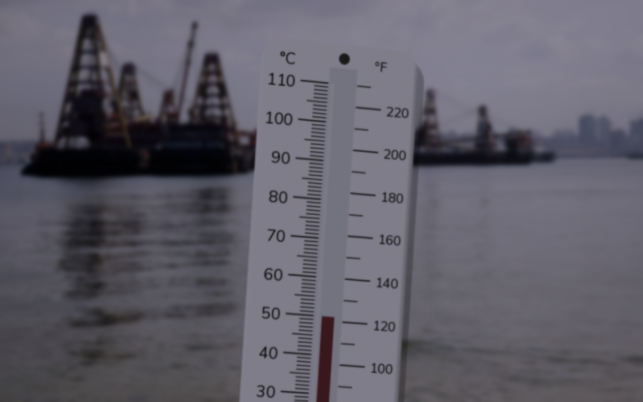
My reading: °C 50
